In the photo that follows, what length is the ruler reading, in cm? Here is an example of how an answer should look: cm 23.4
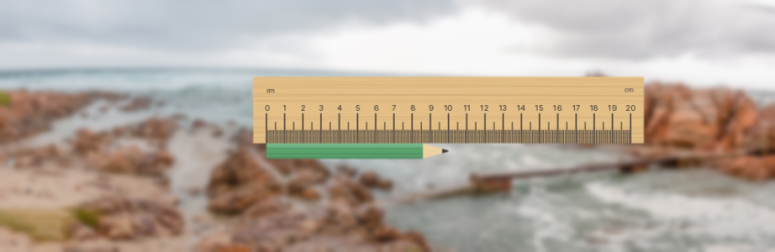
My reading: cm 10
